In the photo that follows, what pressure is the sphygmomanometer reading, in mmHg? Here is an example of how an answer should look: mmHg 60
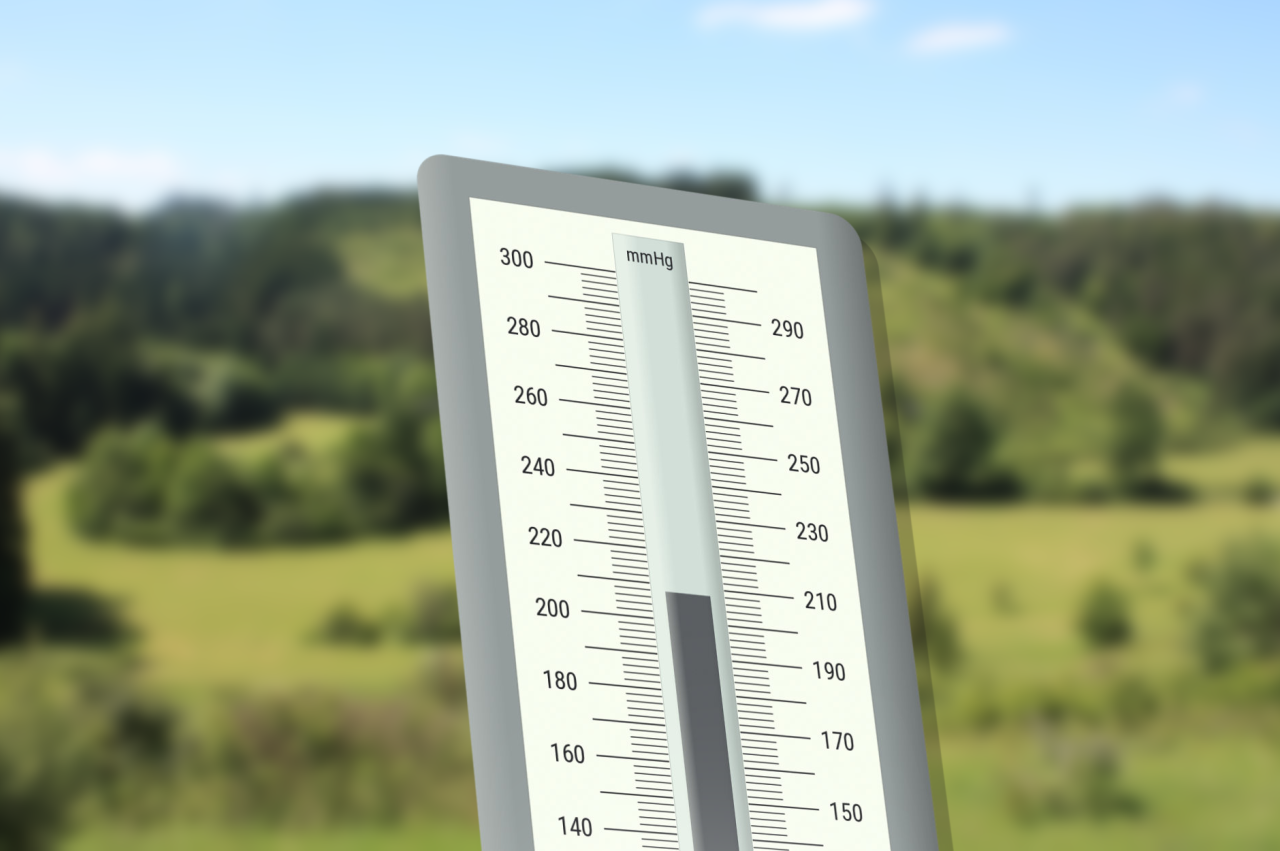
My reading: mmHg 208
